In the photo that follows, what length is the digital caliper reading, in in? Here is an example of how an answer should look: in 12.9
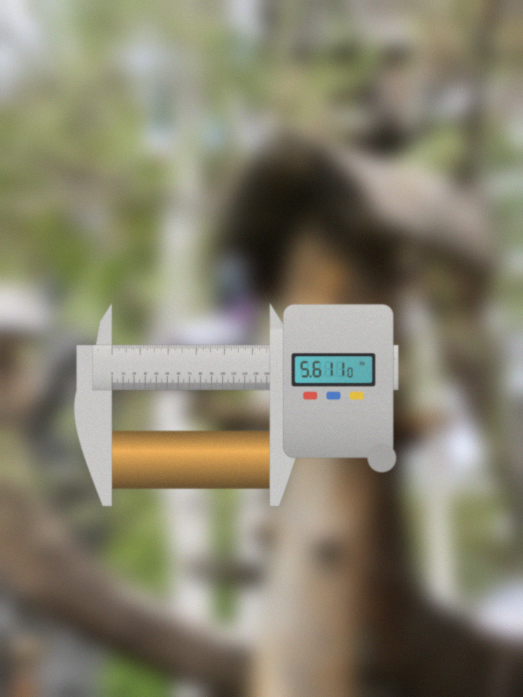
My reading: in 5.6110
